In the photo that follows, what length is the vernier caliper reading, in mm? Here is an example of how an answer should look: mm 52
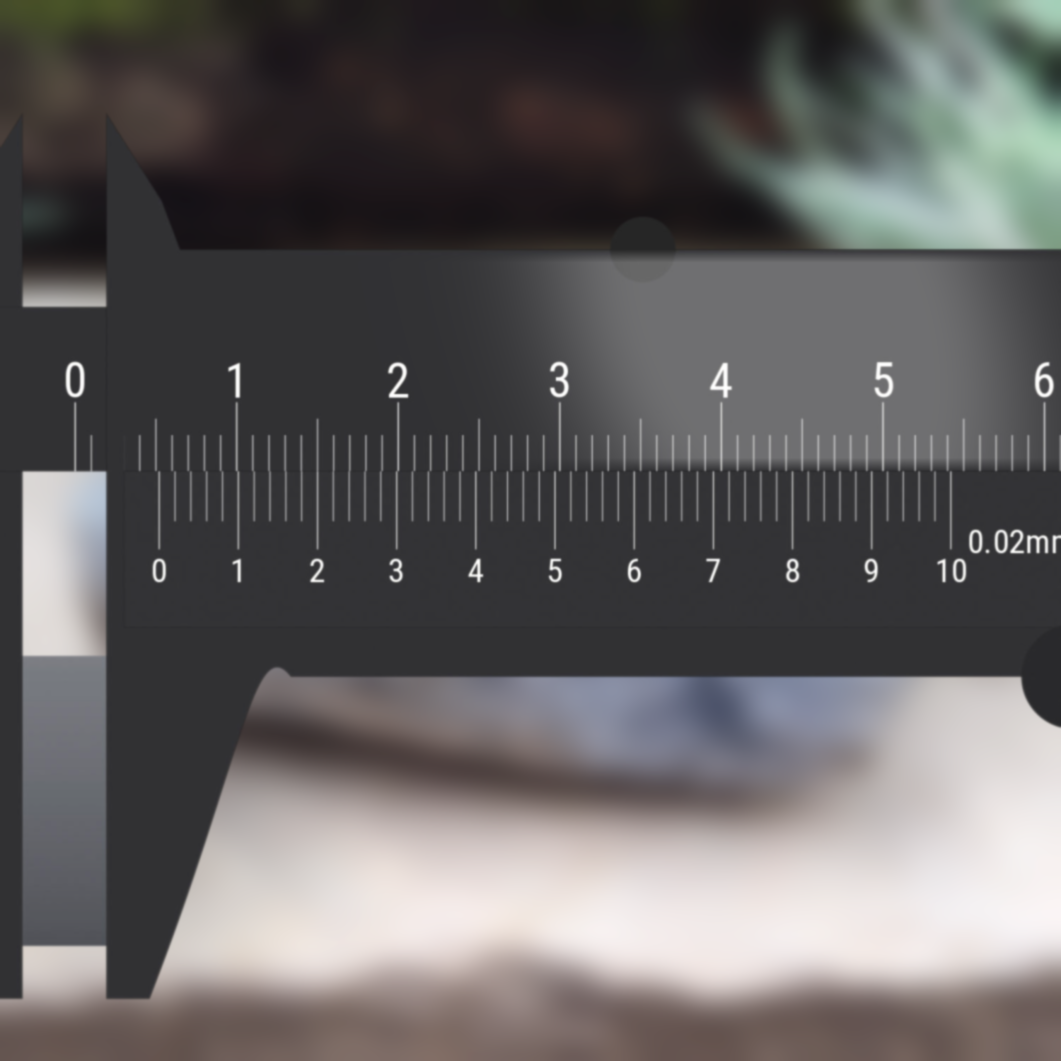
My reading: mm 5.2
